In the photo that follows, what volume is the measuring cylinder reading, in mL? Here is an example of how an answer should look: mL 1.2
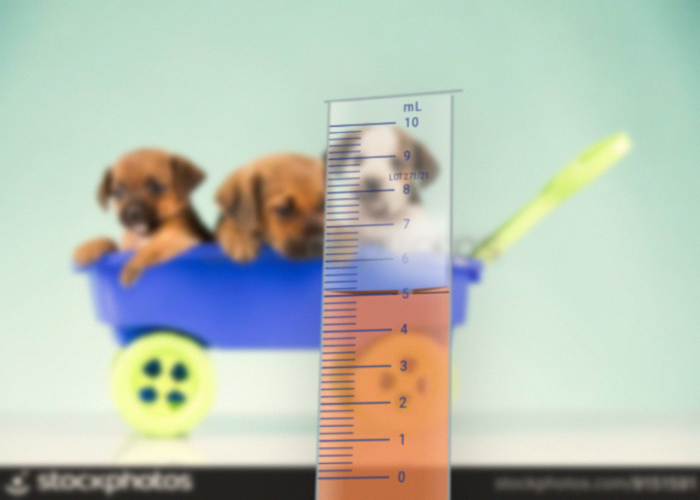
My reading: mL 5
